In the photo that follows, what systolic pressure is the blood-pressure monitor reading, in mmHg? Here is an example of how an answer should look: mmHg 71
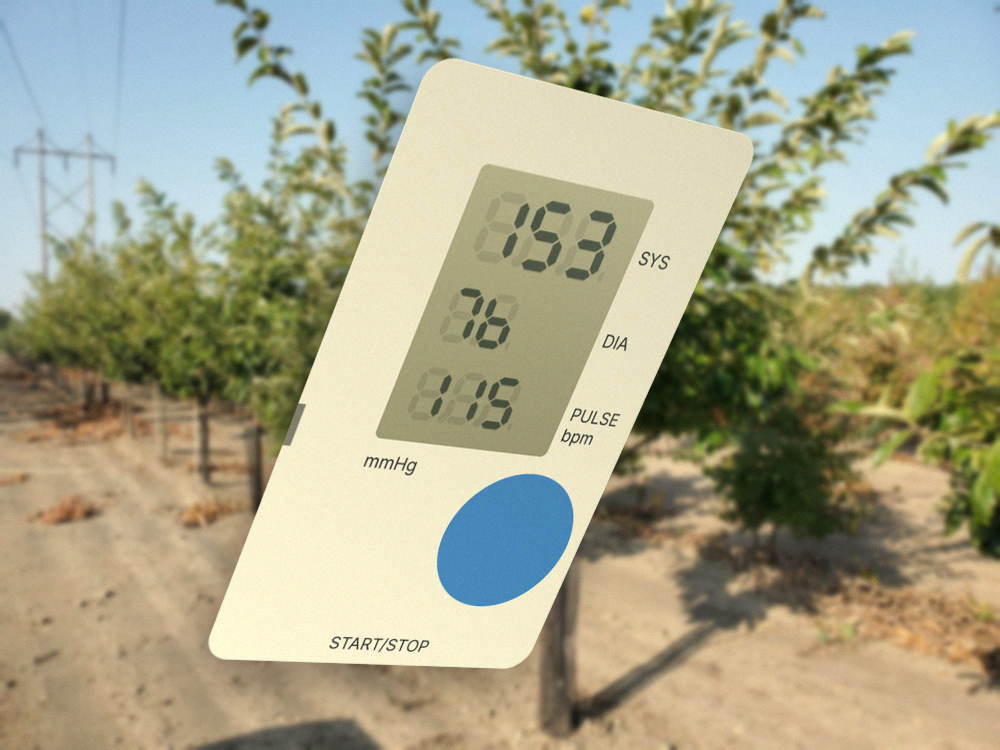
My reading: mmHg 153
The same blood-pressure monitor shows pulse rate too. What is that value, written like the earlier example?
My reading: bpm 115
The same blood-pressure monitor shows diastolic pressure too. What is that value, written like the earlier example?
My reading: mmHg 76
